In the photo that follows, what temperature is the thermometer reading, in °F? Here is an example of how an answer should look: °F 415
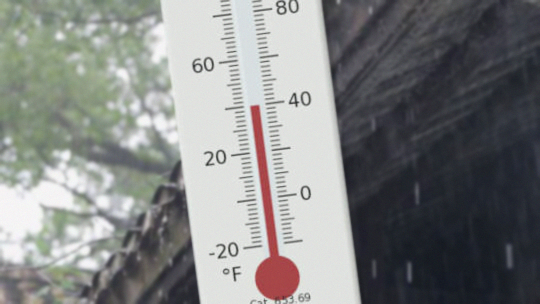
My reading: °F 40
